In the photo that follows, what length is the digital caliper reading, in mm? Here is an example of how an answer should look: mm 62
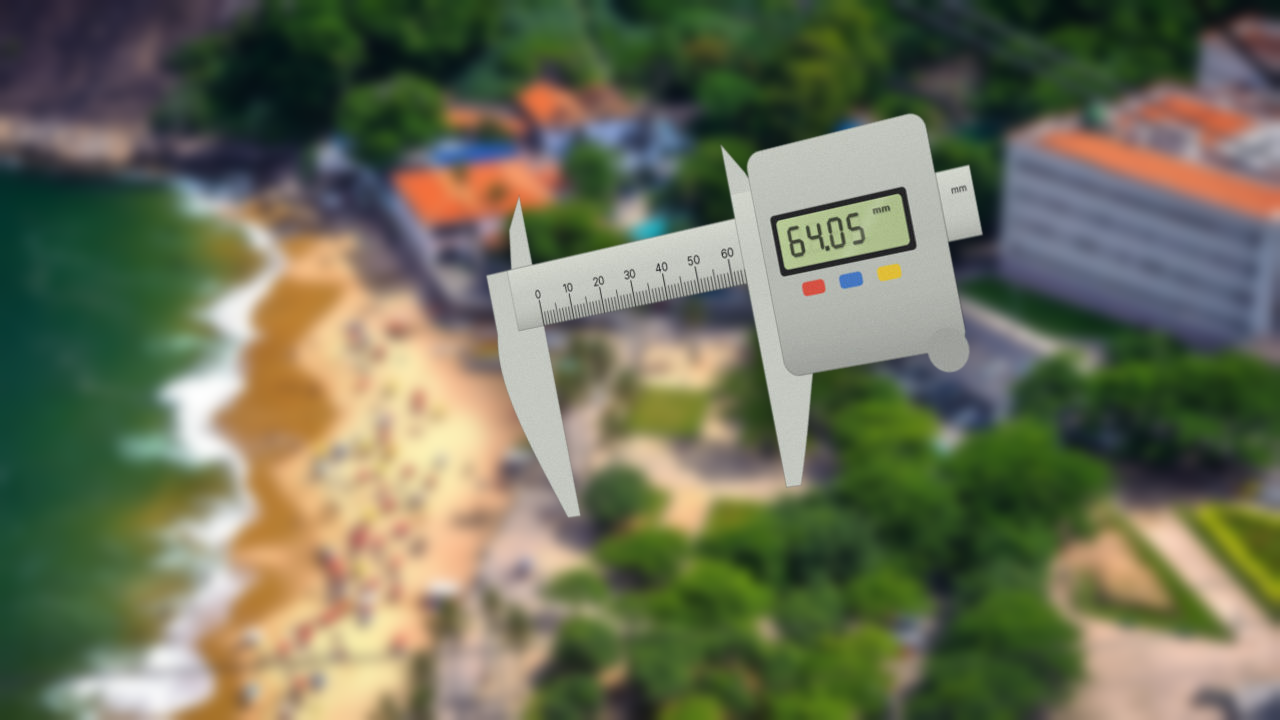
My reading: mm 64.05
